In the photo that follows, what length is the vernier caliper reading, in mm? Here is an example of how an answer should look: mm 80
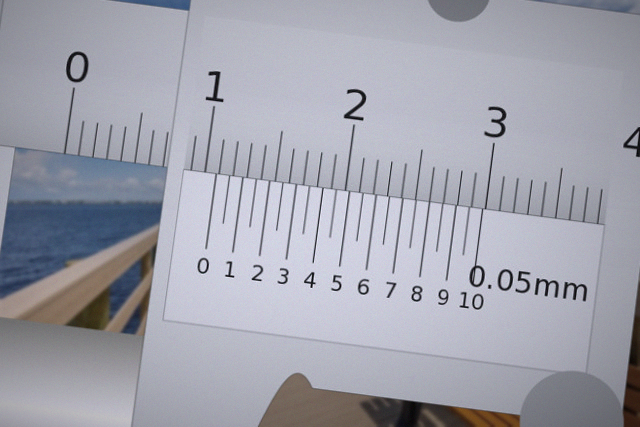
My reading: mm 10.8
